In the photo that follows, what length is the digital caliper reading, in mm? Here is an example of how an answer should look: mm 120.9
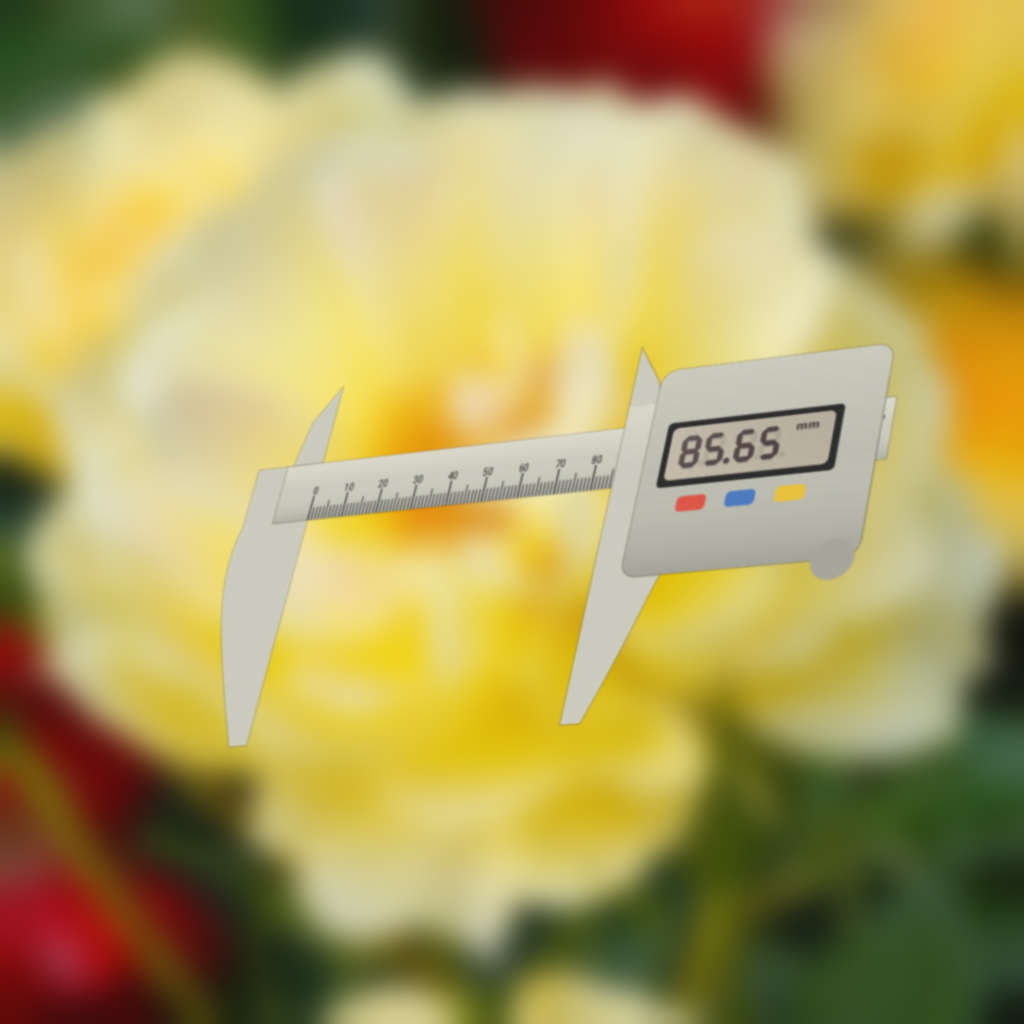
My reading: mm 85.65
